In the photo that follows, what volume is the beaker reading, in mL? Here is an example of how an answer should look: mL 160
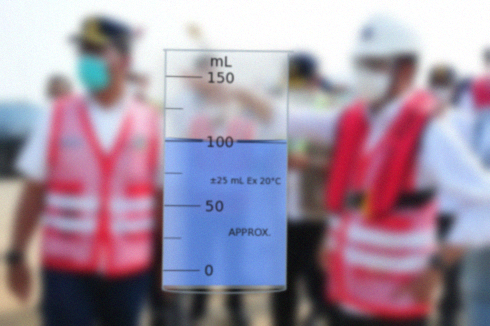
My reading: mL 100
